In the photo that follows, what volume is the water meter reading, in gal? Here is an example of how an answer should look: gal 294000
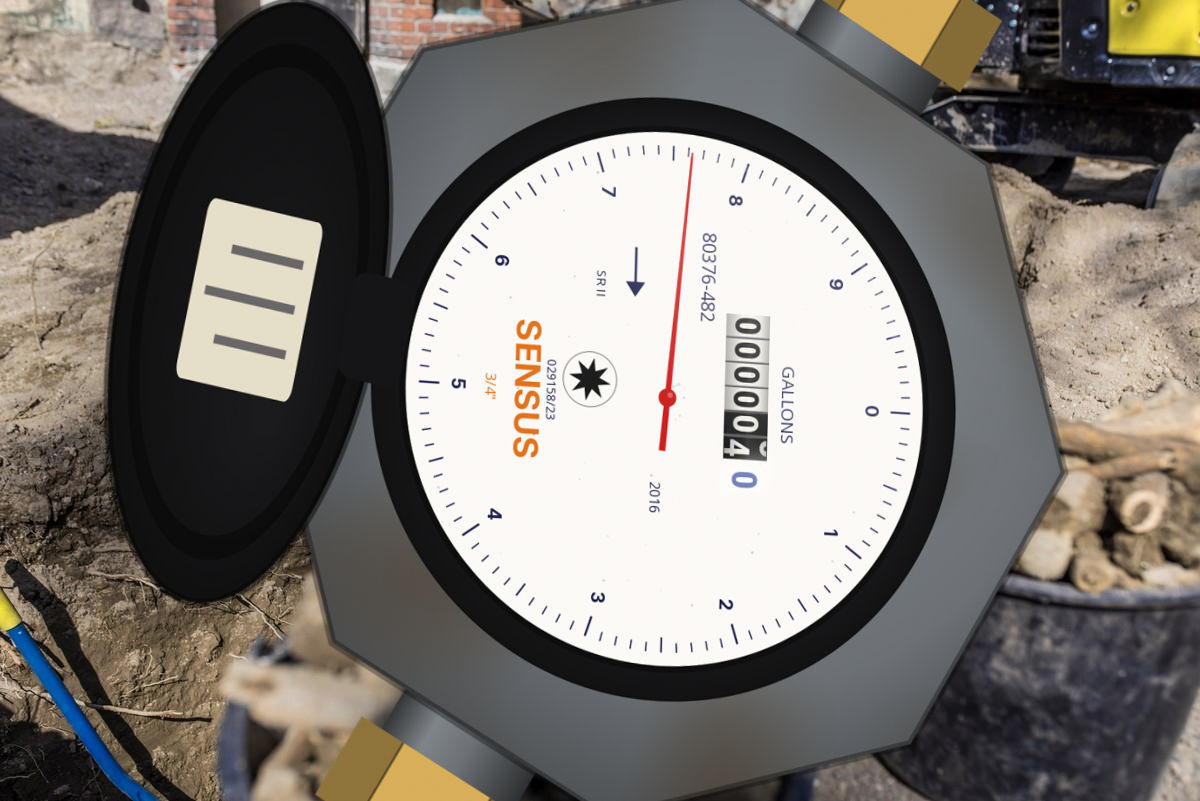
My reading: gal 37.6
